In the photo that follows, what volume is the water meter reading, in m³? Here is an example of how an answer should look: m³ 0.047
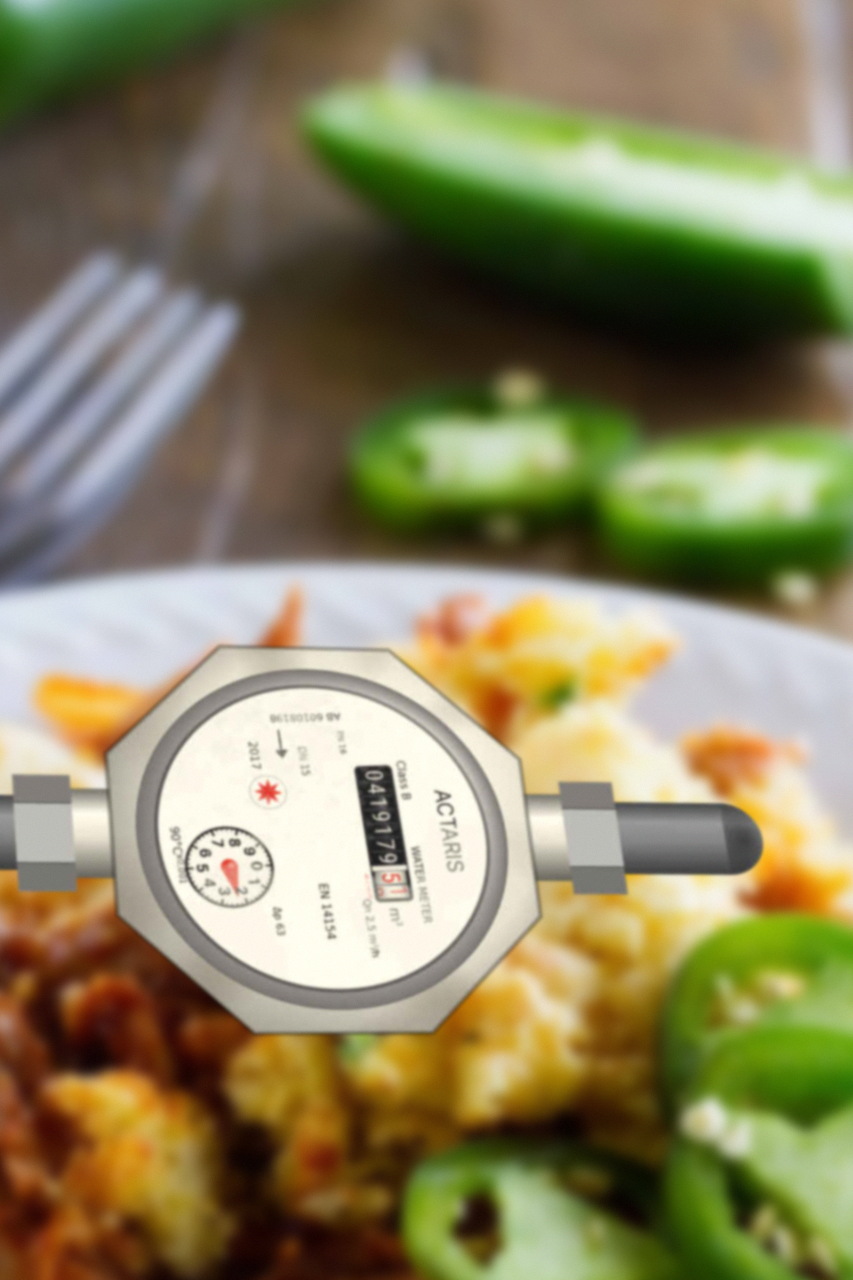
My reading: m³ 419179.512
